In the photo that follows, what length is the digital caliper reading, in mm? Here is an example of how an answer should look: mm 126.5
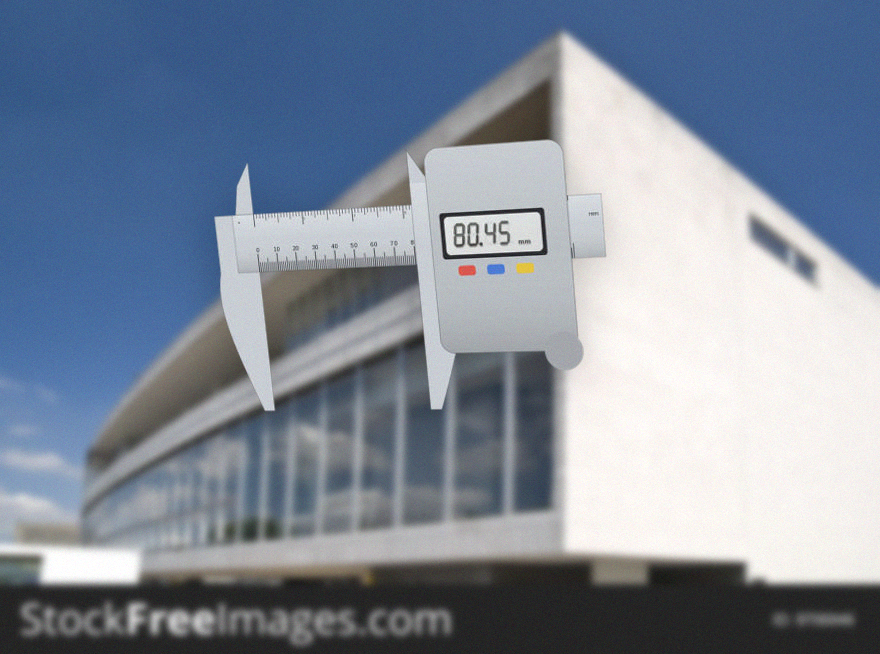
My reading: mm 80.45
